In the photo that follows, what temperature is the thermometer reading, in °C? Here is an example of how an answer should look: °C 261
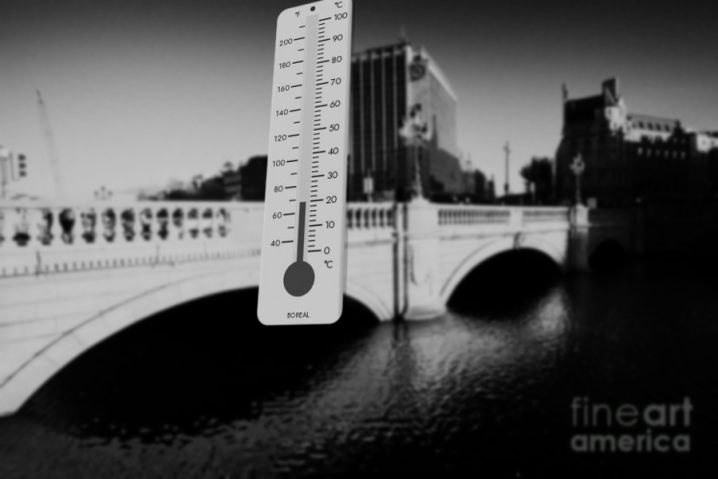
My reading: °C 20
